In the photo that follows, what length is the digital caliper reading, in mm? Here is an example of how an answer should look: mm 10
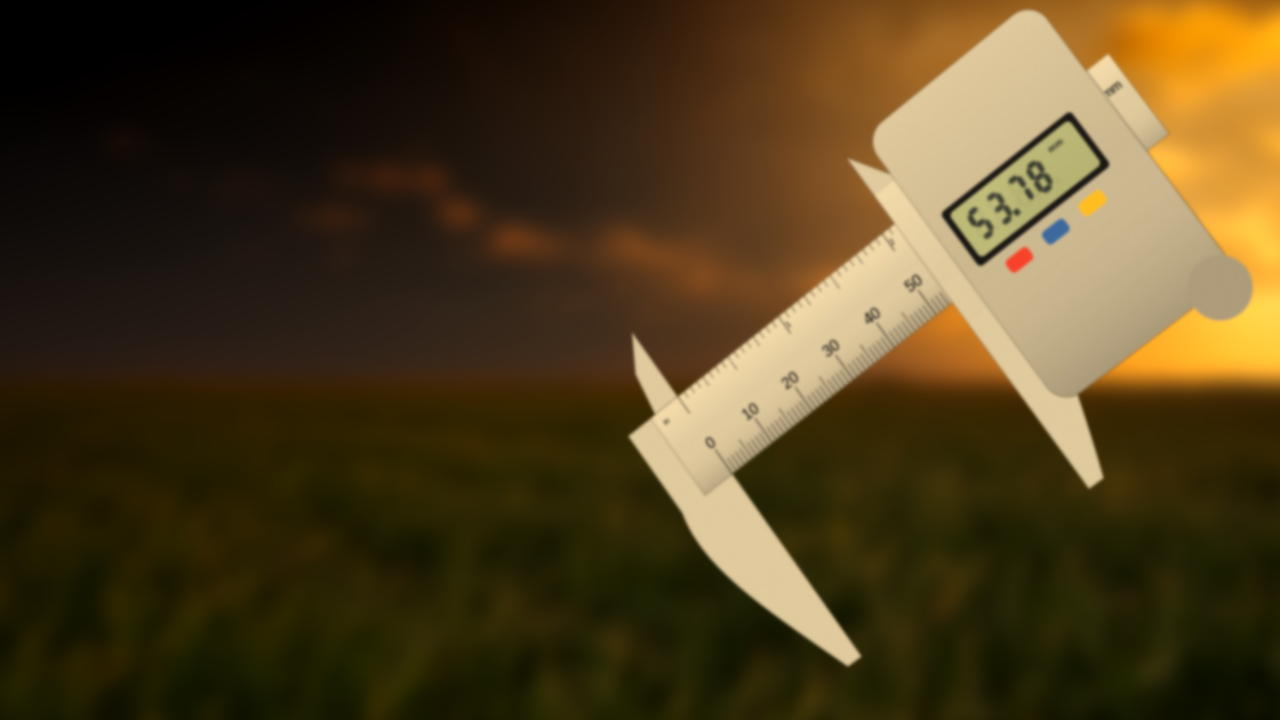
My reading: mm 53.78
